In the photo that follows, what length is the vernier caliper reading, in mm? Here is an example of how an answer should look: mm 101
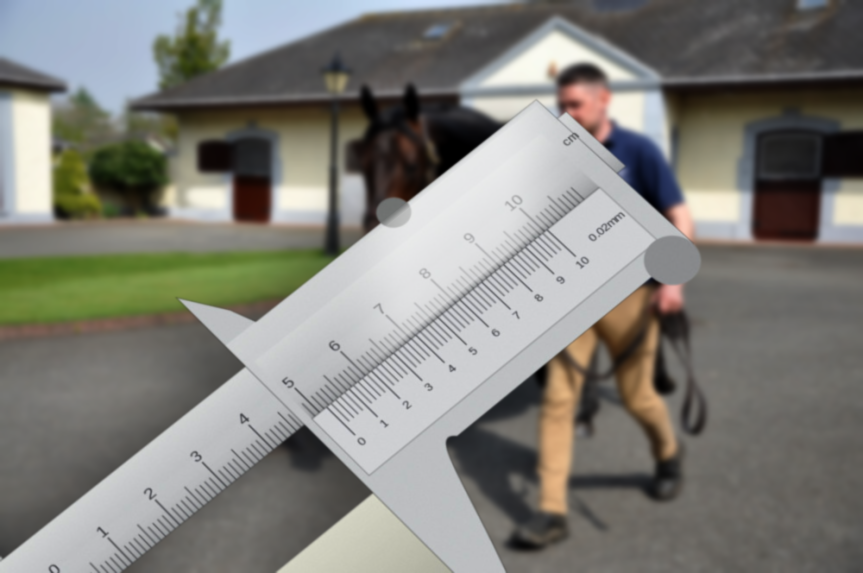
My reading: mm 51.5
